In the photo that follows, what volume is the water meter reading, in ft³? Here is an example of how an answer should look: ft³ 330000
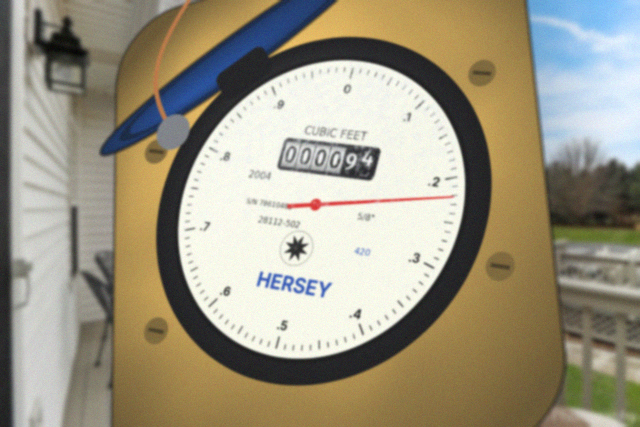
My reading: ft³ 94.22
